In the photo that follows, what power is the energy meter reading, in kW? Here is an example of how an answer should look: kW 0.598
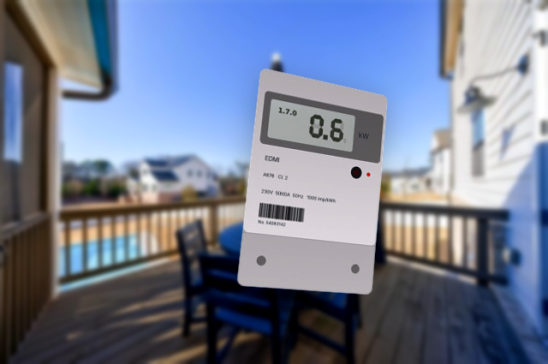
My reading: kW 0.6
